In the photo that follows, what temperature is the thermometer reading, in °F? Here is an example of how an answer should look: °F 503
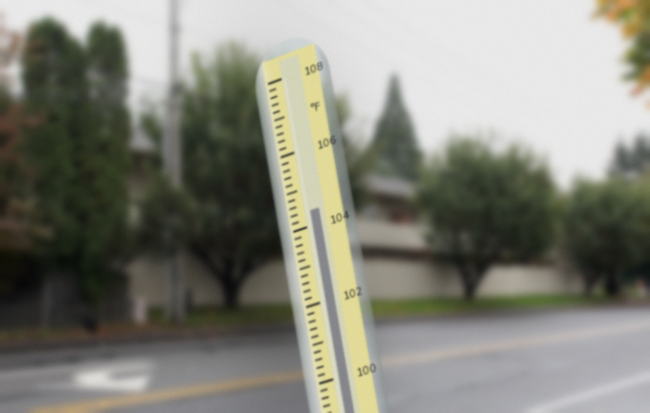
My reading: °F 104.4
